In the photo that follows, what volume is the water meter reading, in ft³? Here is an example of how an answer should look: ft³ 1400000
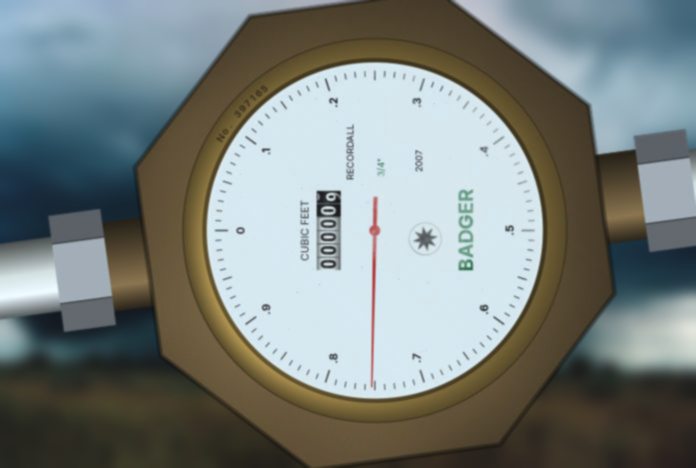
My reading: ft³ 8.75
